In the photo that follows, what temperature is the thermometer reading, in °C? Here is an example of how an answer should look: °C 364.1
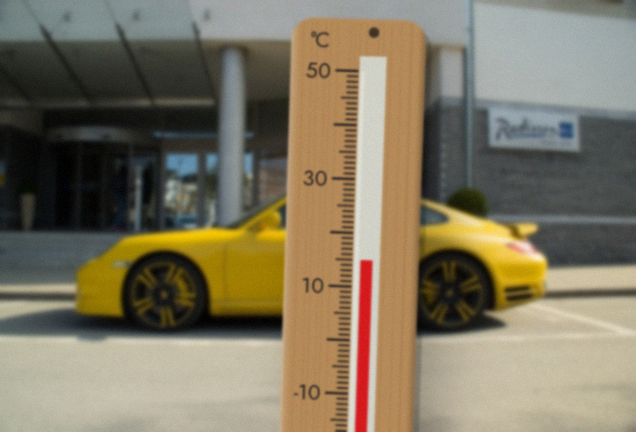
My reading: °C 15
